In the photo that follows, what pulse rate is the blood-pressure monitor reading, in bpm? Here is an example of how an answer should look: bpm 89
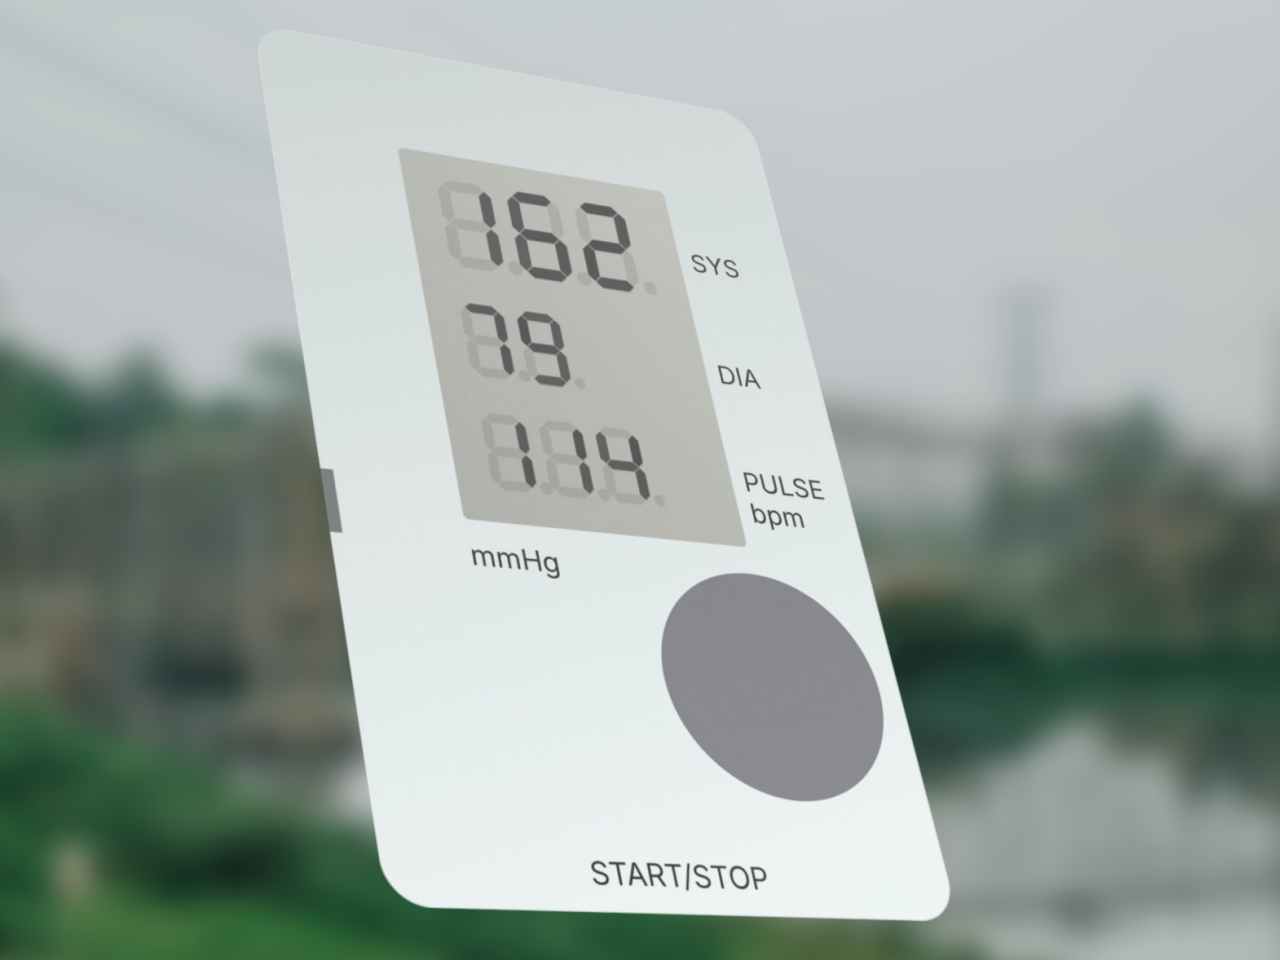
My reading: bpm 114
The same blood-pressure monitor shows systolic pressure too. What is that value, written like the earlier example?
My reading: mmHg 162
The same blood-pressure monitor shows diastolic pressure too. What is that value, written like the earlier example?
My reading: mmHg 79
